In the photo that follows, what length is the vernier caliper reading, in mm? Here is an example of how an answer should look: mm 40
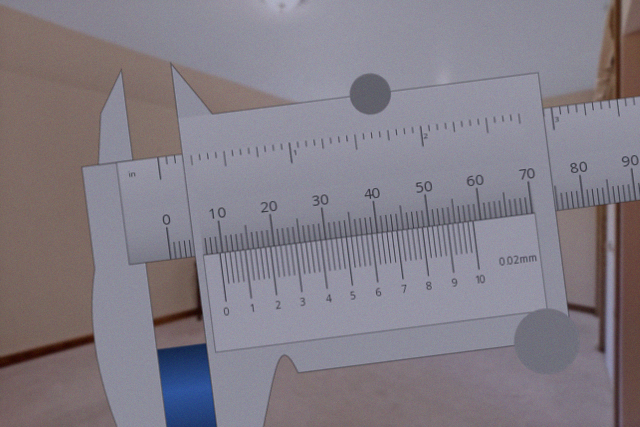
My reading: mm 9.5
